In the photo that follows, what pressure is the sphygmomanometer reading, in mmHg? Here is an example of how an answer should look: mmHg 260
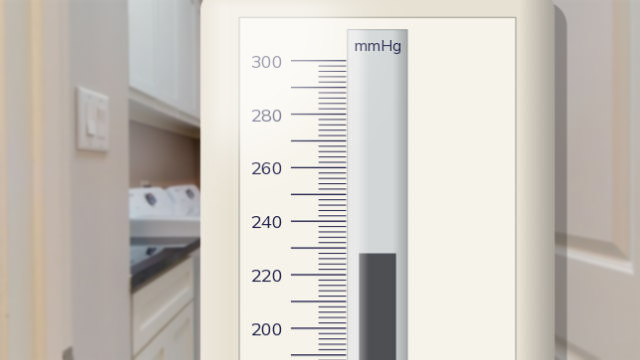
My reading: mmHg 228
